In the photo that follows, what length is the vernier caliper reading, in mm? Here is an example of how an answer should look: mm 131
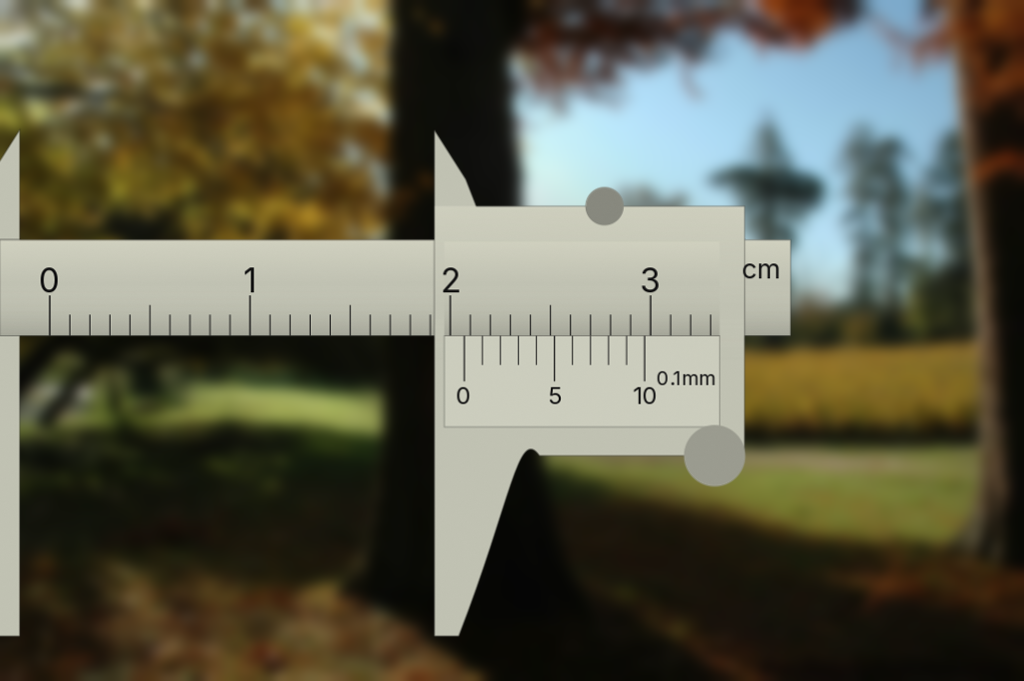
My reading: mm 20.7
